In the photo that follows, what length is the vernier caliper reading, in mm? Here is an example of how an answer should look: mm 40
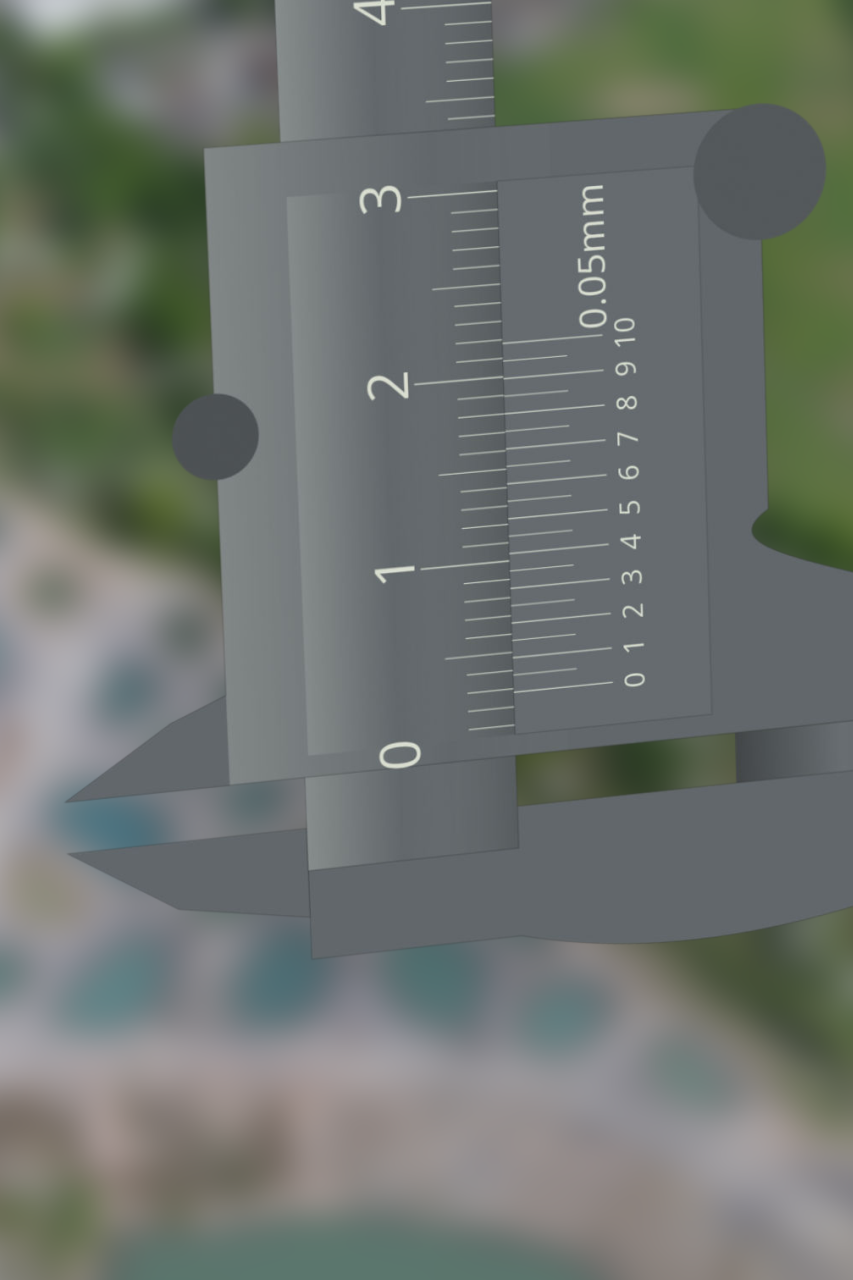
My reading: mm 2.8
